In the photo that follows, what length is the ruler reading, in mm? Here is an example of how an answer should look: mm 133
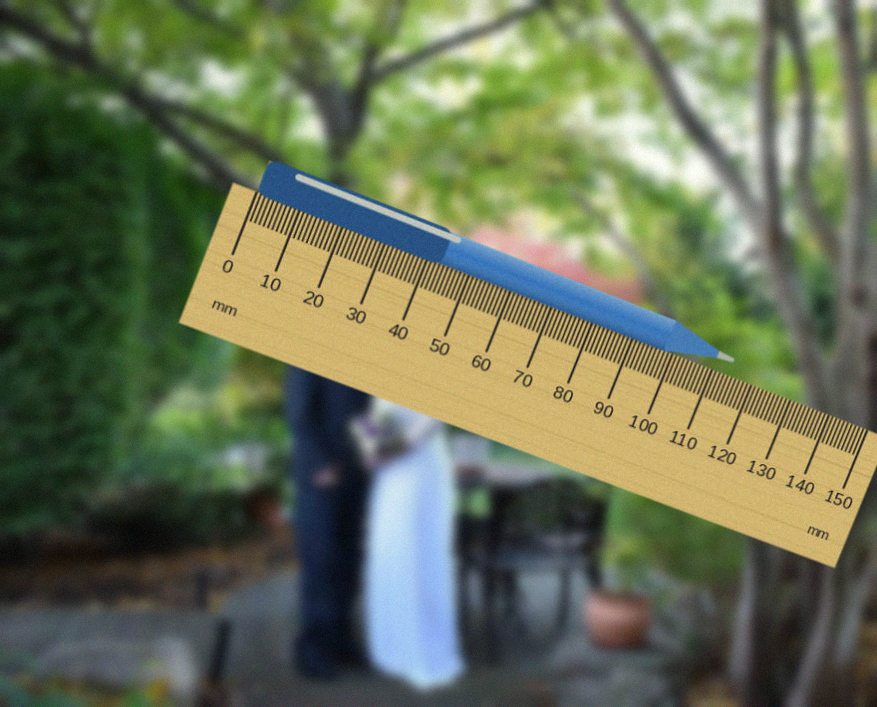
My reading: mm 114
